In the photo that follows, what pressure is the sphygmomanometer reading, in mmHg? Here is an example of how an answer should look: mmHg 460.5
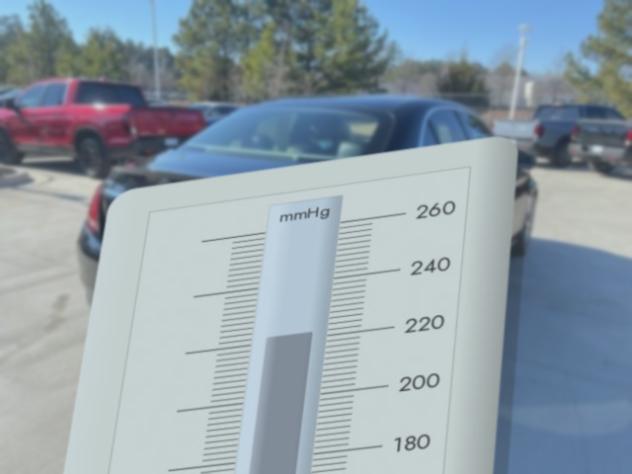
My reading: mmHg 222
